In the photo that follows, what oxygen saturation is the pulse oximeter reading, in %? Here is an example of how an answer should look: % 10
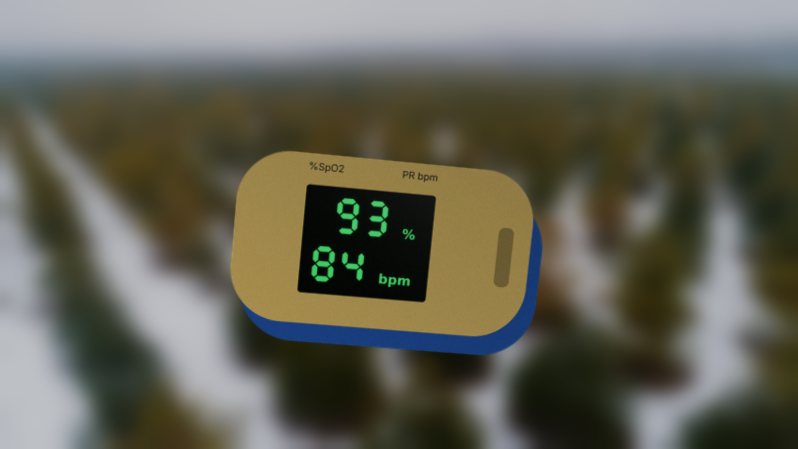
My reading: % 93
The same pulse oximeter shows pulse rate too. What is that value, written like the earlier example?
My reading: bpm 84
